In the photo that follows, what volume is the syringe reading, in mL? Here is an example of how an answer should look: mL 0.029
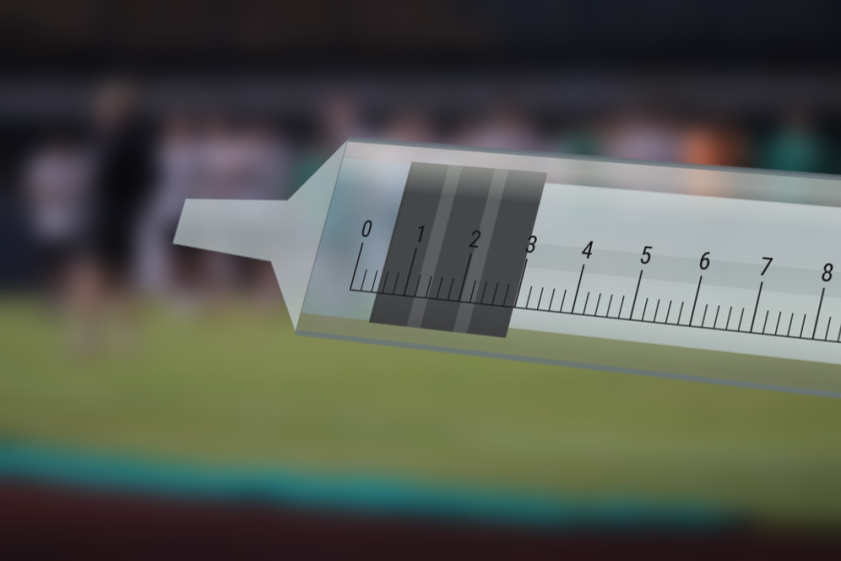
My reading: mL 0.5
